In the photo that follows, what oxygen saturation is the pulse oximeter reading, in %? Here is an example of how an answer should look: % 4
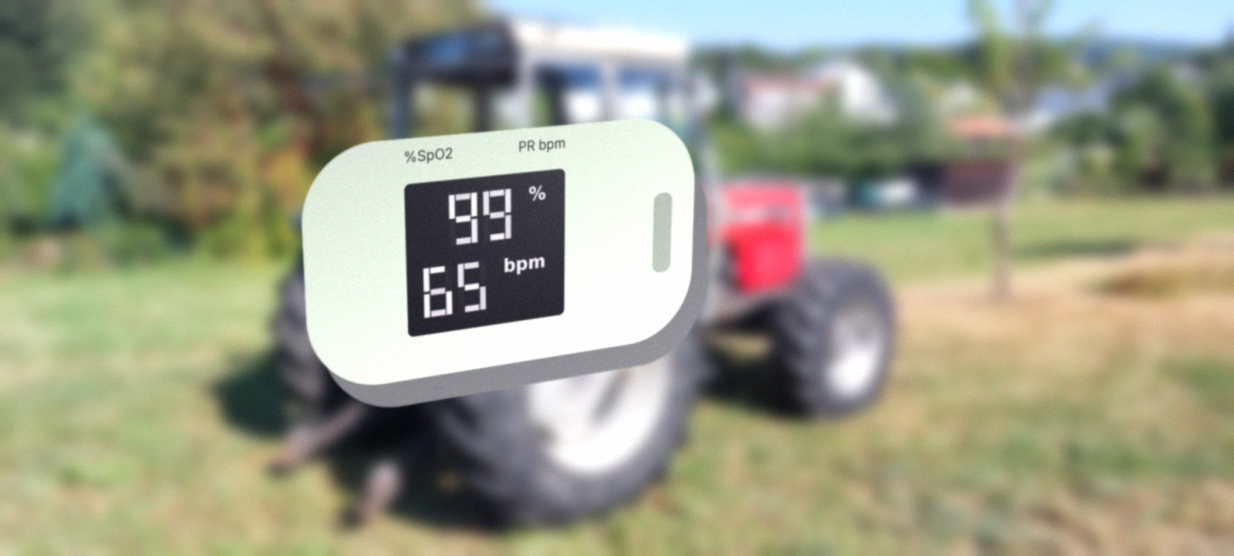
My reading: % 99
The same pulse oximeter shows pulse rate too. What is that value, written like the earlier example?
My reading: bpm 65
